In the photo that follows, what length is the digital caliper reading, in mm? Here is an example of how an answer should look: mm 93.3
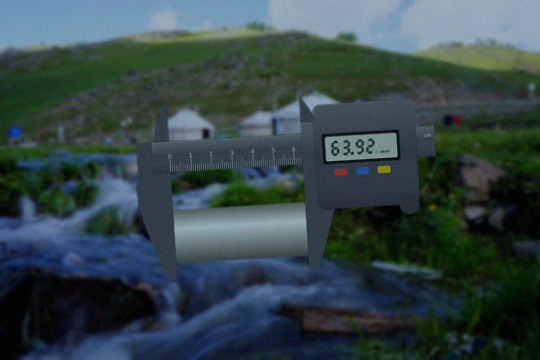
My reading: mm 63.92
